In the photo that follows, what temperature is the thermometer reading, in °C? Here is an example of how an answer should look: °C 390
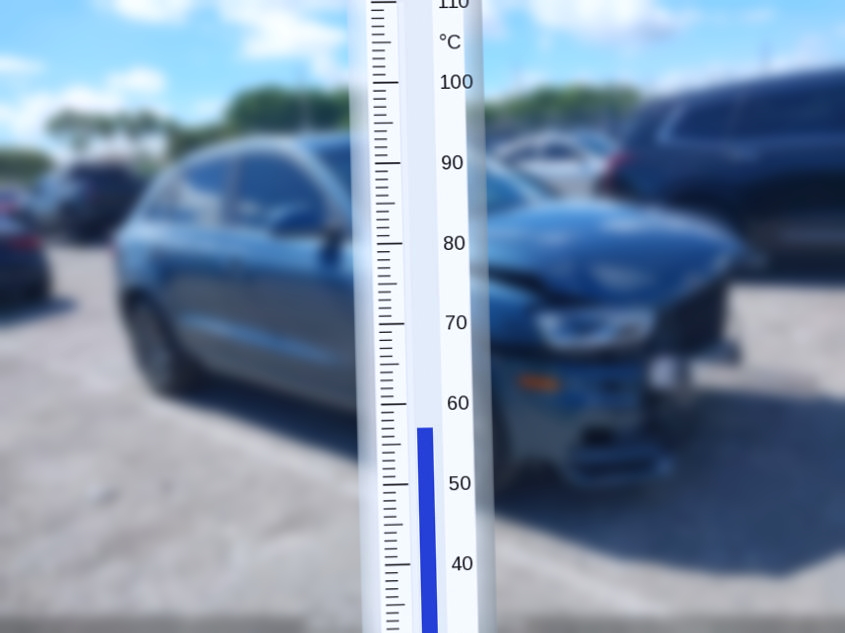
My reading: °C 57
